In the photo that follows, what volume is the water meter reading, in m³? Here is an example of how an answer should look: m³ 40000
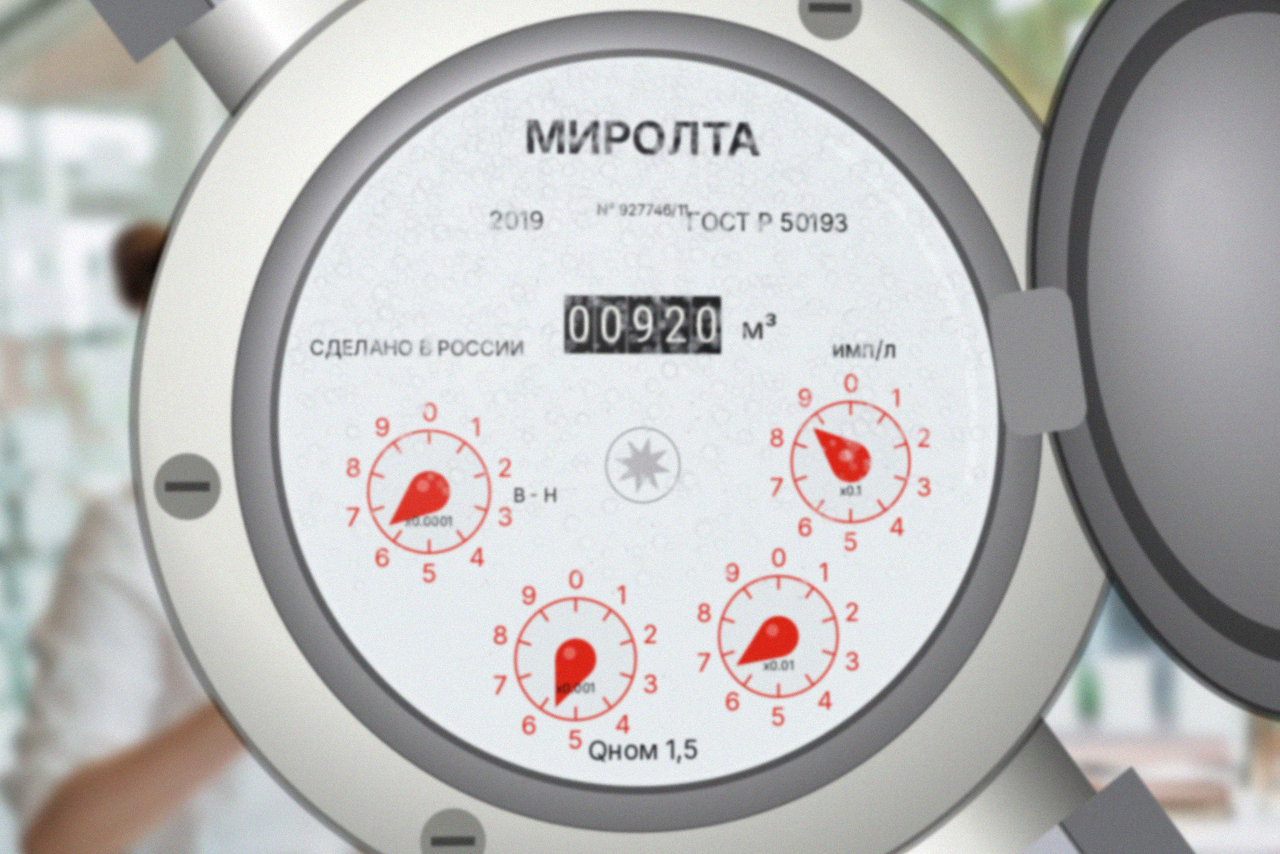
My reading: m³ 920.8656
